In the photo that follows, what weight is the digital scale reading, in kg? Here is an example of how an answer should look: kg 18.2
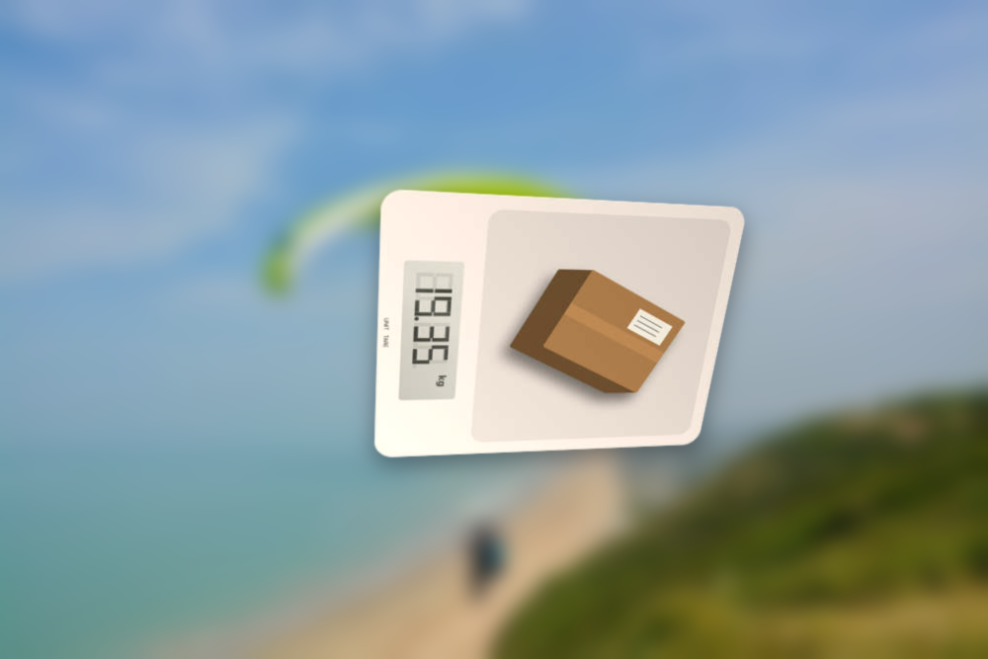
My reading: kg 19.35
